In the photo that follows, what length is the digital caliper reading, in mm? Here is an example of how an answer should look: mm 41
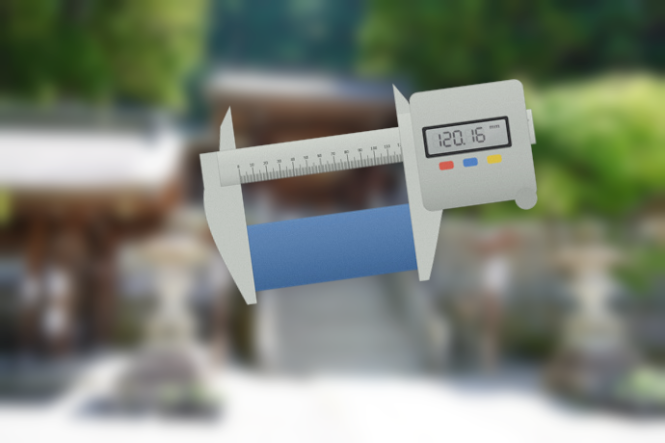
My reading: mm 120.16
